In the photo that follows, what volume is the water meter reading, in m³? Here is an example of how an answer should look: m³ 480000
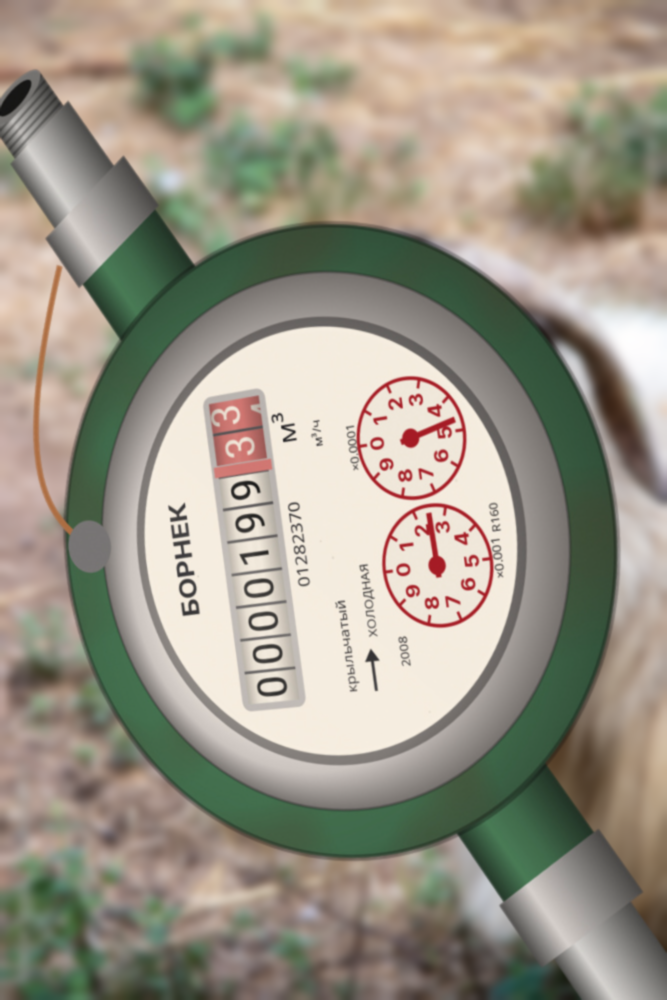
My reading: m³ 199.3324
